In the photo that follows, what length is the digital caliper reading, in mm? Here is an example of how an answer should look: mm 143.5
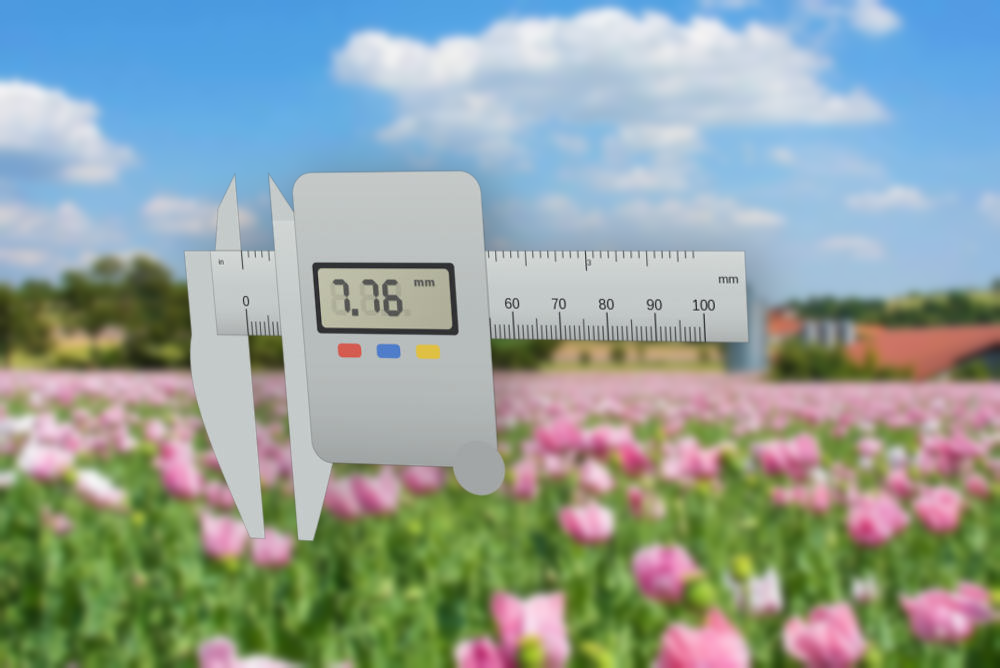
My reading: mm 7.76
